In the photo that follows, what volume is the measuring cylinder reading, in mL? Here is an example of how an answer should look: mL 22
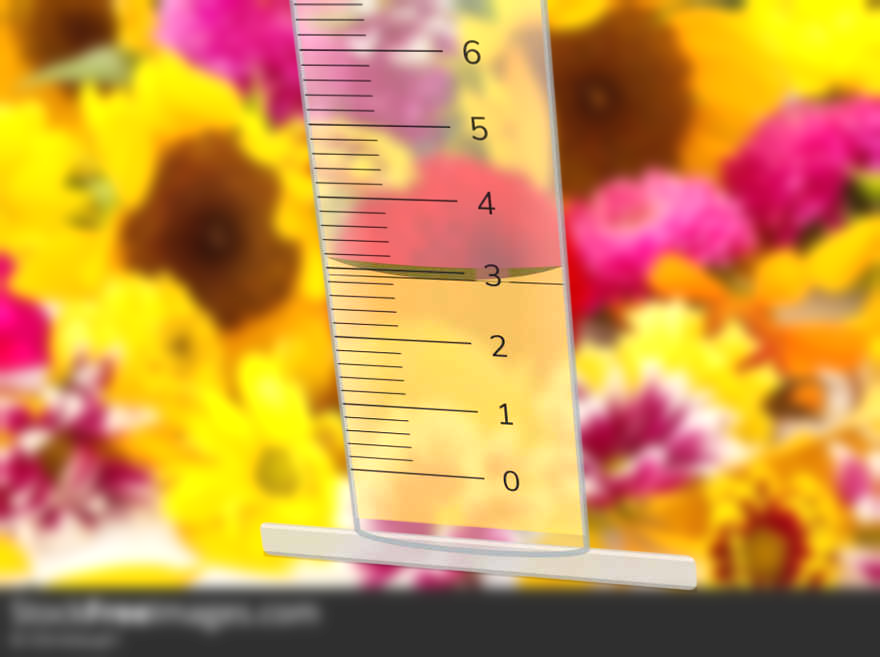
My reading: mL 2.9
